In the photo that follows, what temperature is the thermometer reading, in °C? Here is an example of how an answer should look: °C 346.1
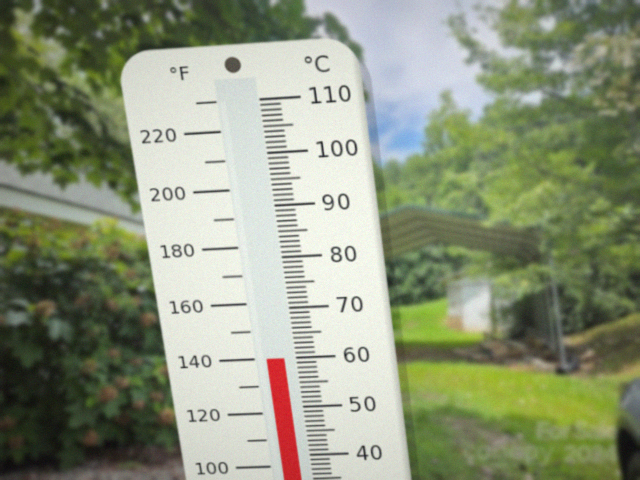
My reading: °C 60
